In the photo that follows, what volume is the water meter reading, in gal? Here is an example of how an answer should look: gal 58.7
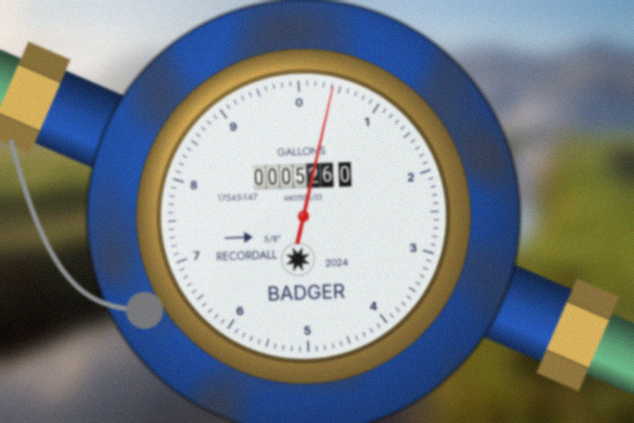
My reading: gal 5260.4
